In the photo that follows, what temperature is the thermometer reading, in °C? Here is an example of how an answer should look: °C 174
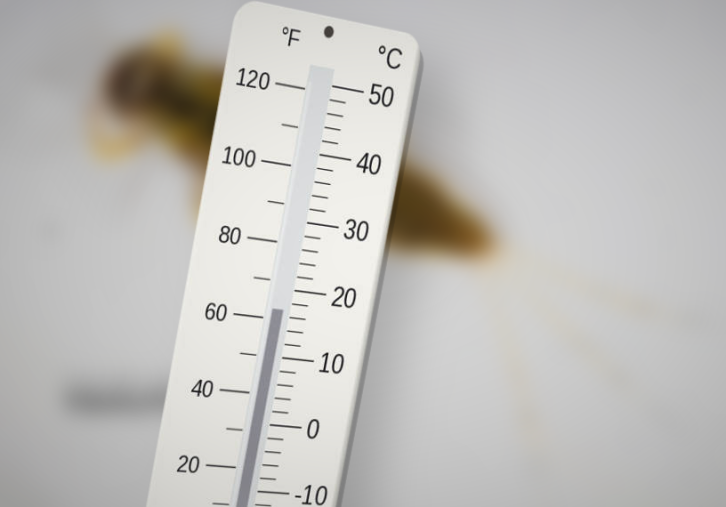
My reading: °C 17
